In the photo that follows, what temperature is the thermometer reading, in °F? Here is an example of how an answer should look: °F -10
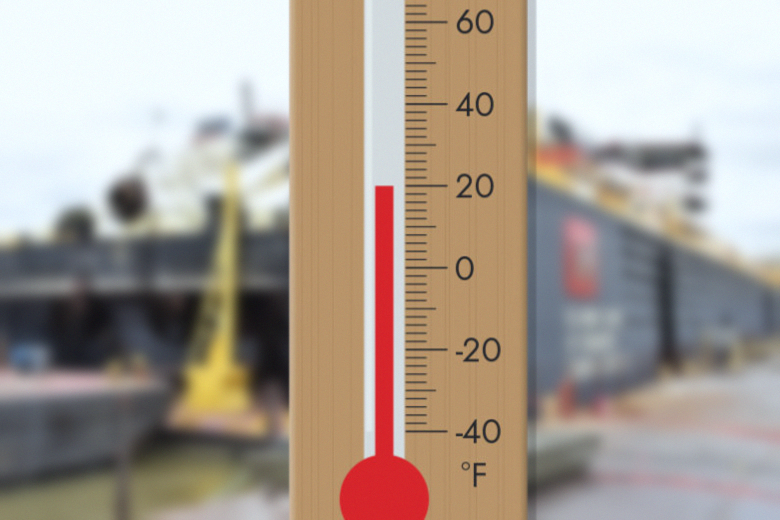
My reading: °F 20
